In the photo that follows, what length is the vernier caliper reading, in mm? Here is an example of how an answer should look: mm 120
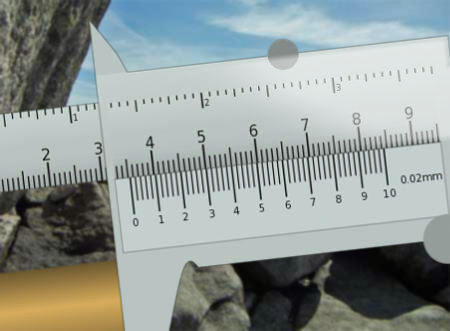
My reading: mm 35.4
